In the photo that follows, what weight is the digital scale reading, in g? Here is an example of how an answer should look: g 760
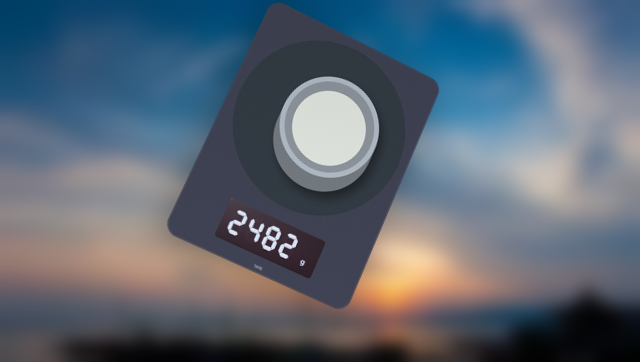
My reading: g 2482
